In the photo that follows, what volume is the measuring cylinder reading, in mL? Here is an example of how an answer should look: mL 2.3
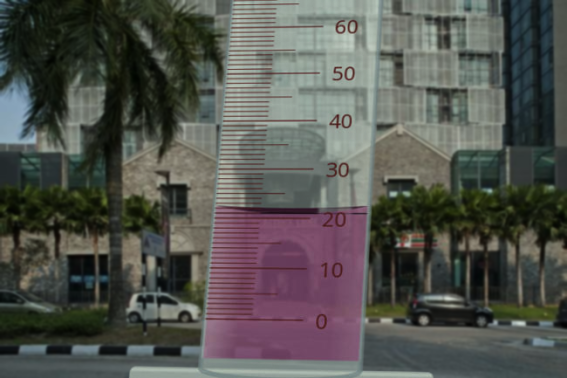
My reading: mL 21
